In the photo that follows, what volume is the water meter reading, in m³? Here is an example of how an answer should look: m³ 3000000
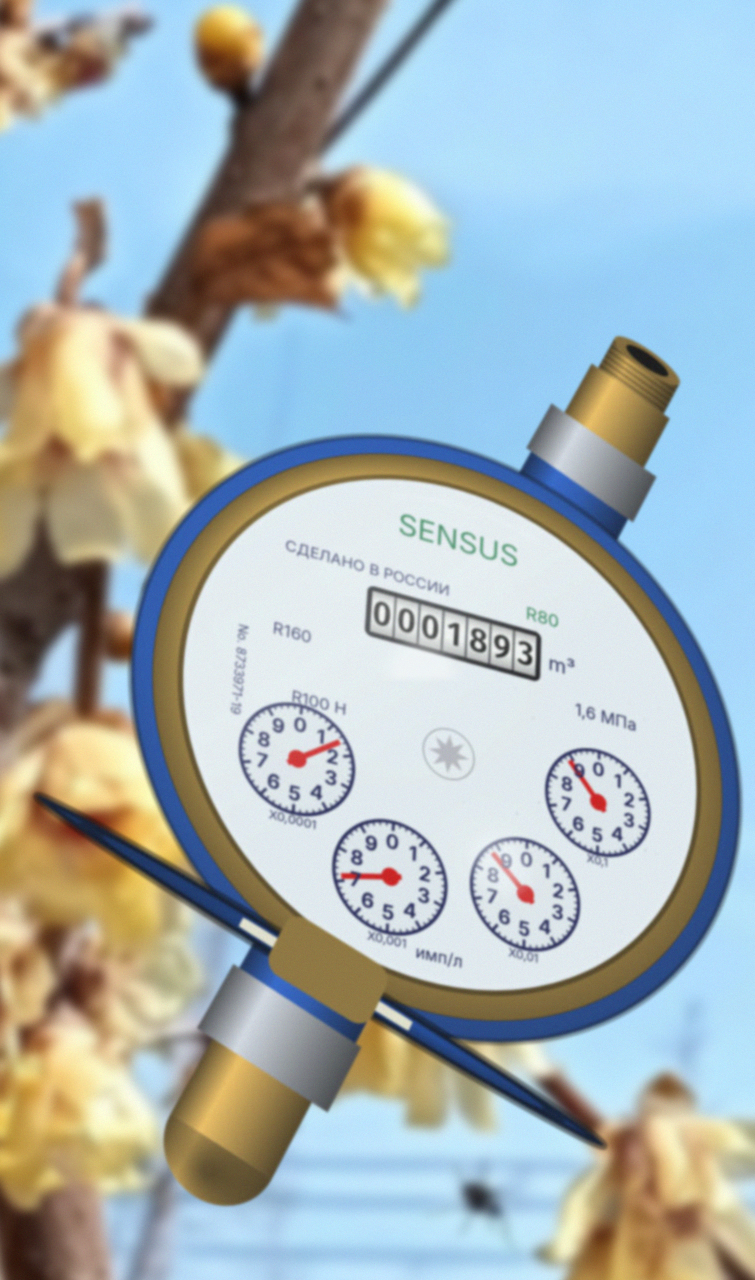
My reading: m³ 1893.8871
